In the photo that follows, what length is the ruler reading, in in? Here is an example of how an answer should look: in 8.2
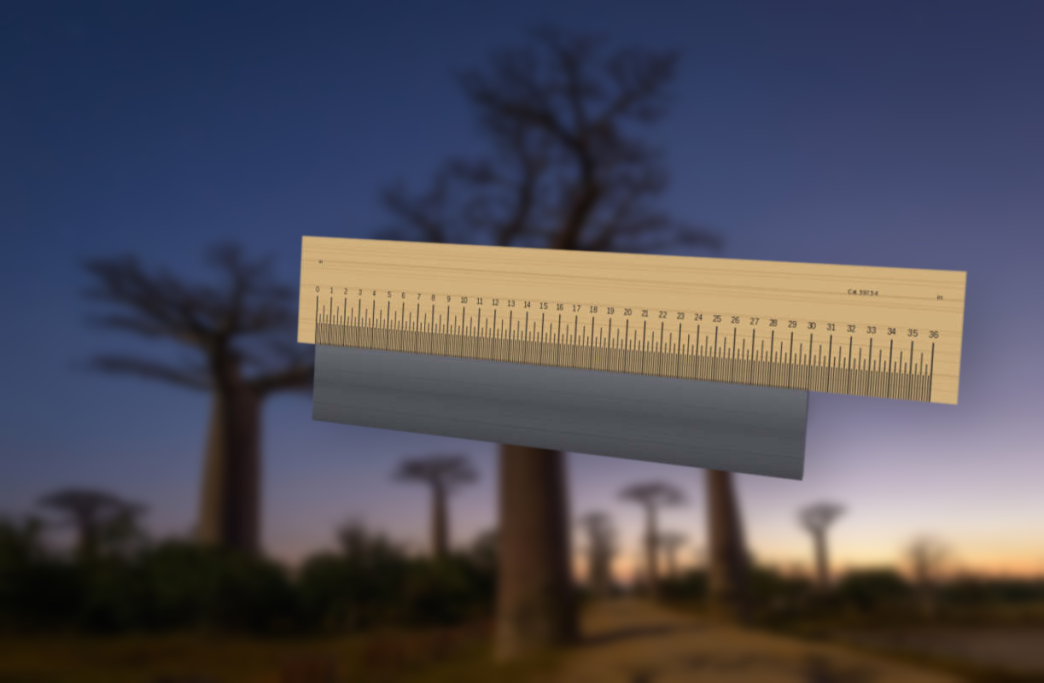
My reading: in 30
